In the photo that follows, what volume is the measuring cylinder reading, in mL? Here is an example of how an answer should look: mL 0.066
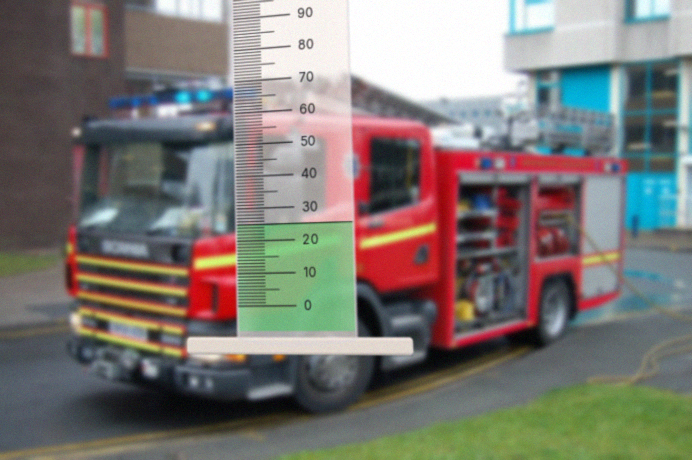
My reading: mL 25
